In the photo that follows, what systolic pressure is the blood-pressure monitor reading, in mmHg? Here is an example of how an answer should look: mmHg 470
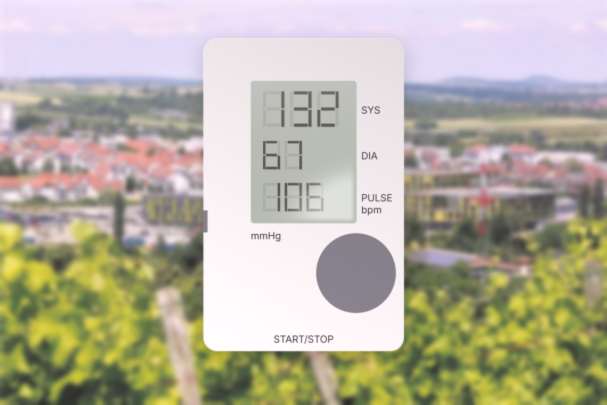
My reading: mmHg 132
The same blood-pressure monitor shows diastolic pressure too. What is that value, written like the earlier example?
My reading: mmHg 67
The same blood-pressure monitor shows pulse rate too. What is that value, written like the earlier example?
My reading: bpm 106
